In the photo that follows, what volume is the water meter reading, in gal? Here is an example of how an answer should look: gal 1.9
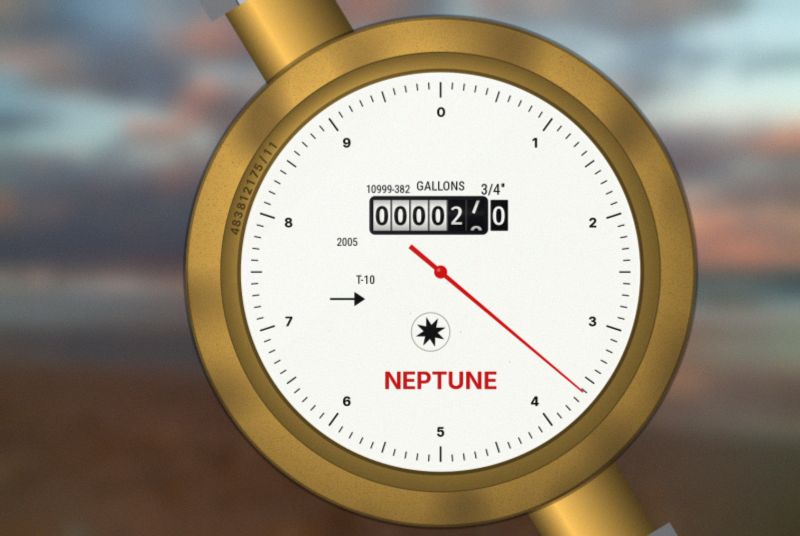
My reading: gal 273.6
